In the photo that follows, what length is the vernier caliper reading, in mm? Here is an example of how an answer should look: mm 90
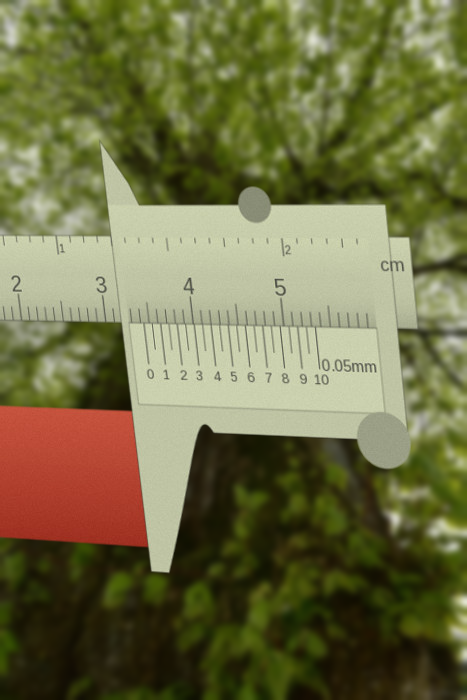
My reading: mm 34.4
